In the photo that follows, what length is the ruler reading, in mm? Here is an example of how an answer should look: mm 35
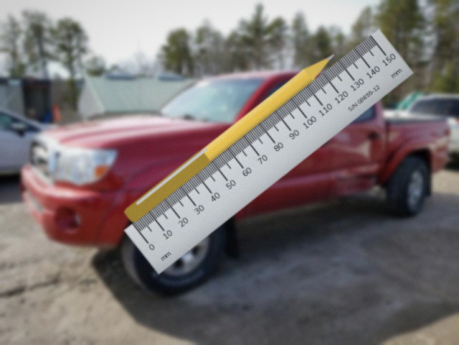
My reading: mm 130
